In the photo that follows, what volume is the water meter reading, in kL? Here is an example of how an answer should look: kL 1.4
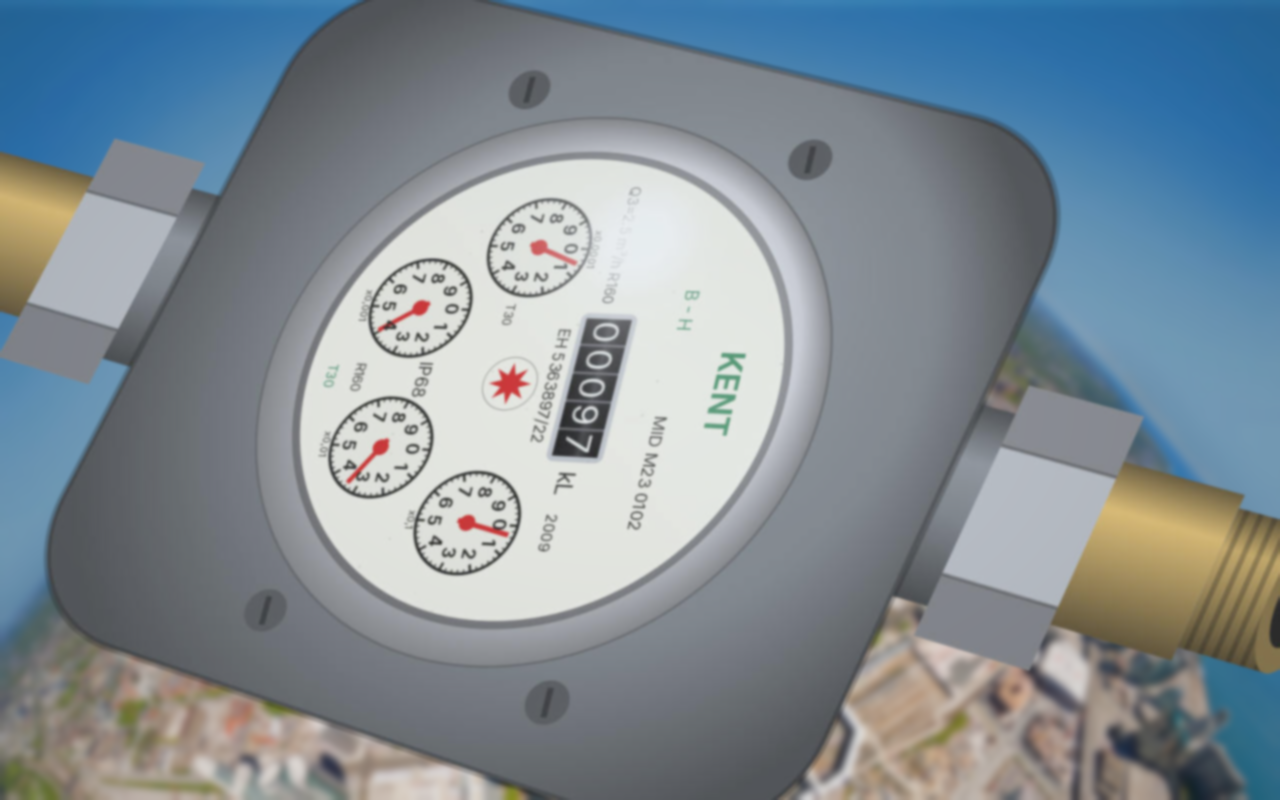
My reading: kL 97.0340
